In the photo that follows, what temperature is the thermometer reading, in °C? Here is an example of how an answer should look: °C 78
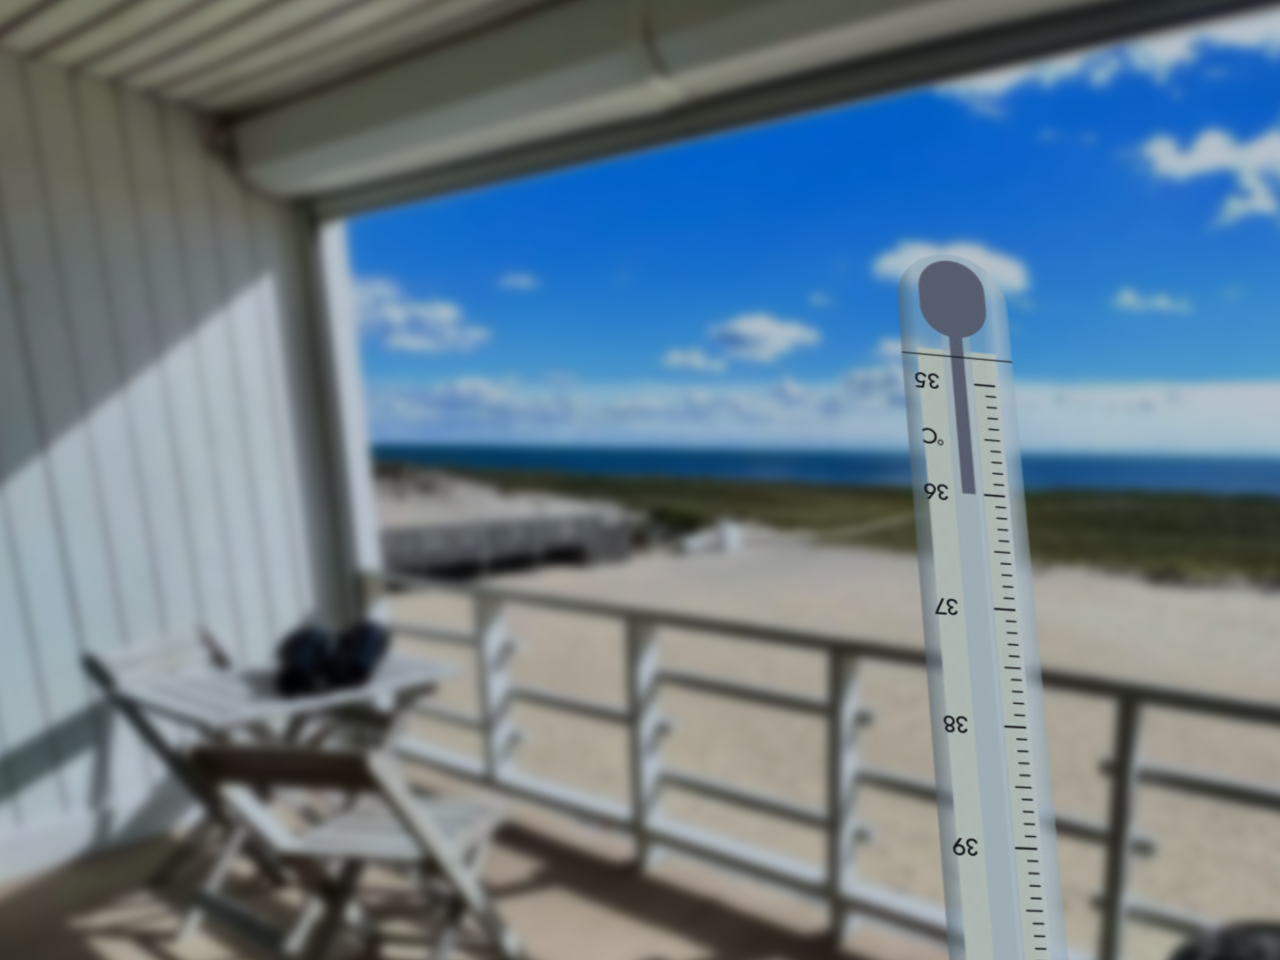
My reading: °C 36
